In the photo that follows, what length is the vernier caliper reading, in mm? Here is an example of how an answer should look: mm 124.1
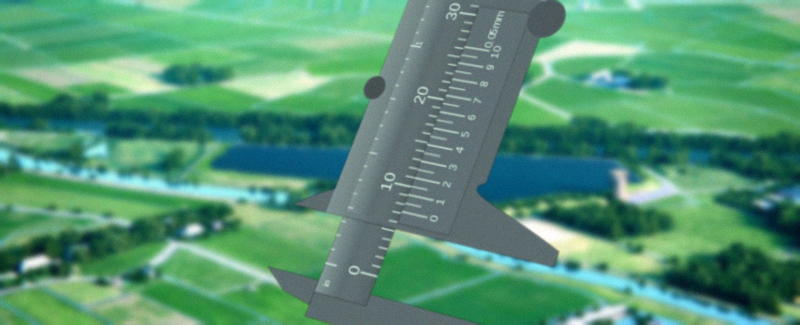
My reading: mm 7.2
